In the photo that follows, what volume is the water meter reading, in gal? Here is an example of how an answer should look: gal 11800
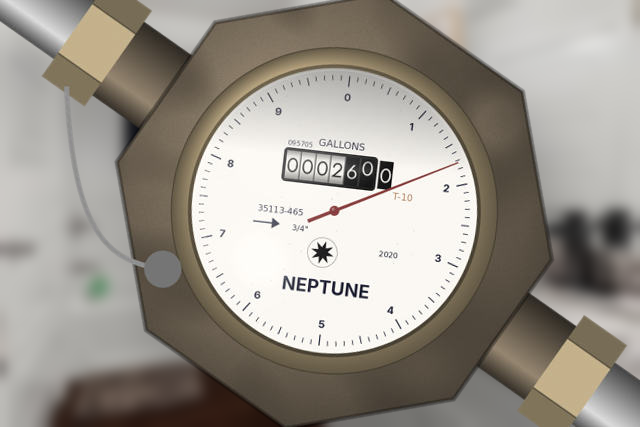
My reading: gal 2601.7
